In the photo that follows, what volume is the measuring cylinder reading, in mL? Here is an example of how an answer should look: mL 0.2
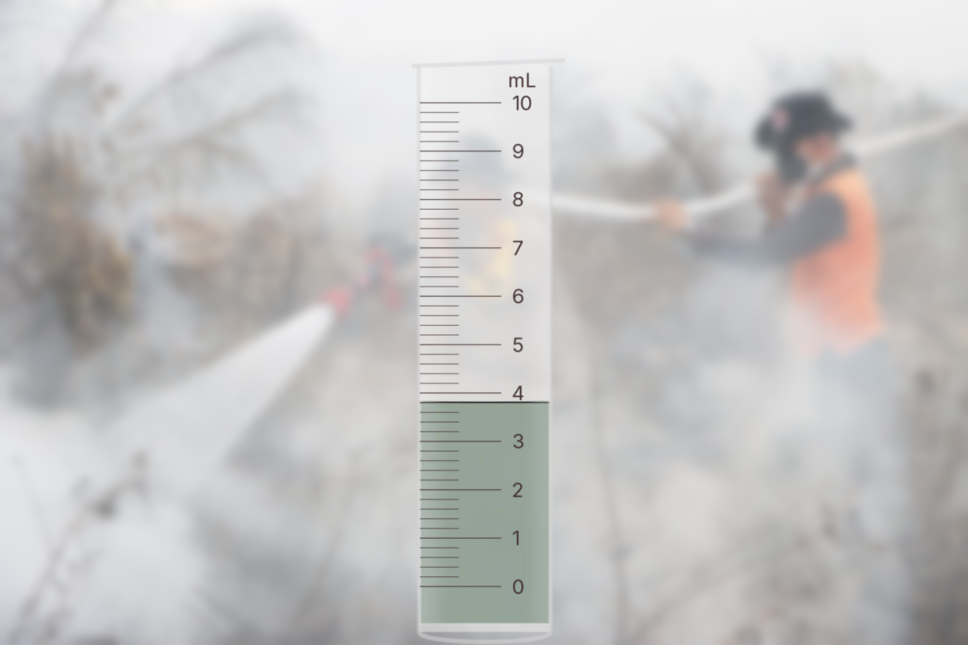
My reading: mL 3.8
